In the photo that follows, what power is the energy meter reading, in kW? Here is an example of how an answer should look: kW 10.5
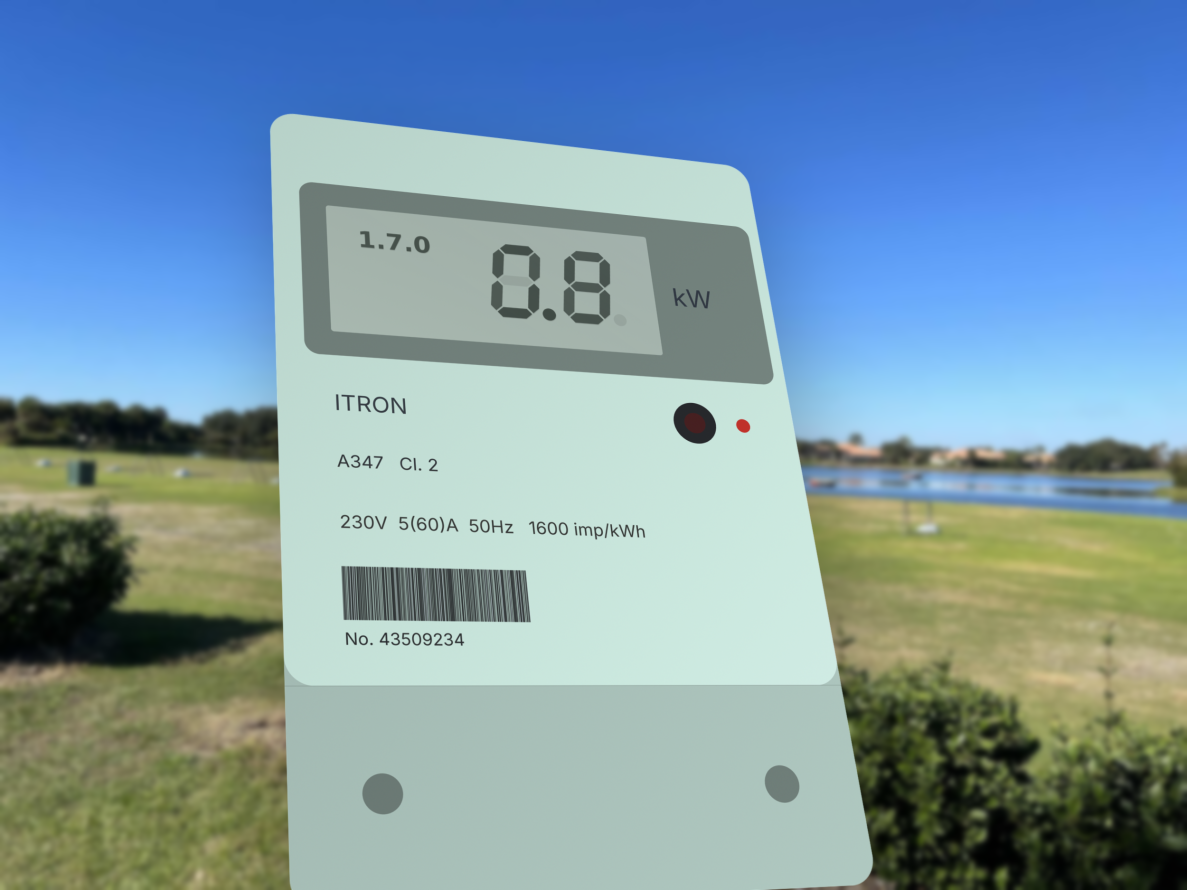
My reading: kW 0.8
